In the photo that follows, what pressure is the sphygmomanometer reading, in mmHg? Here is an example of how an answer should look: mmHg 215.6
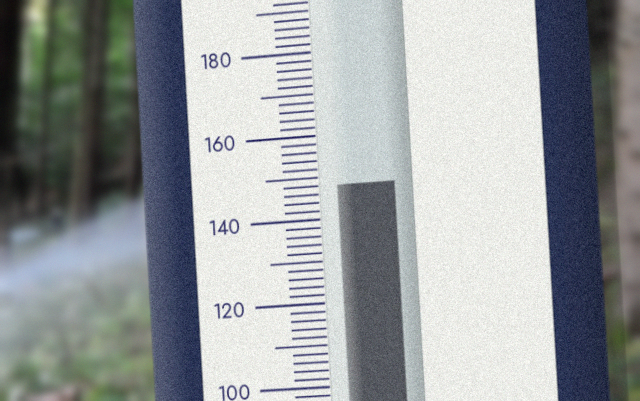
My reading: mmHg 148
